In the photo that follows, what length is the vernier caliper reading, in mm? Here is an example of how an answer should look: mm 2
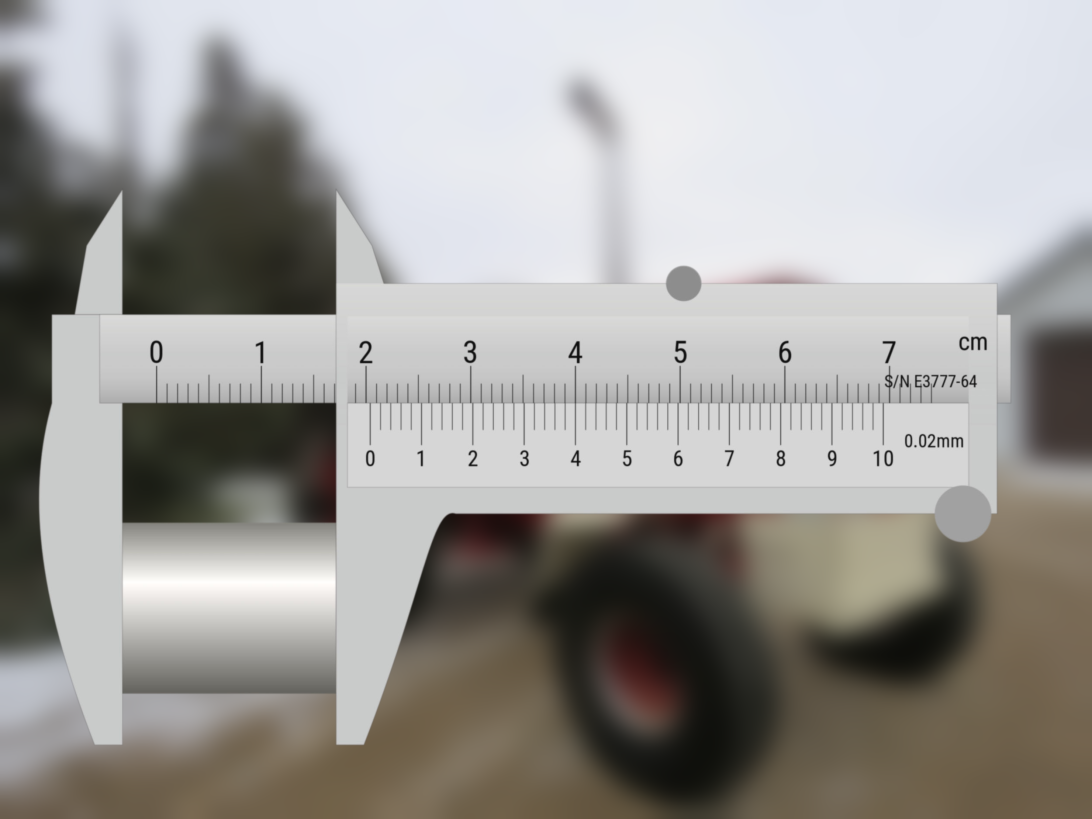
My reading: mm 20.4
